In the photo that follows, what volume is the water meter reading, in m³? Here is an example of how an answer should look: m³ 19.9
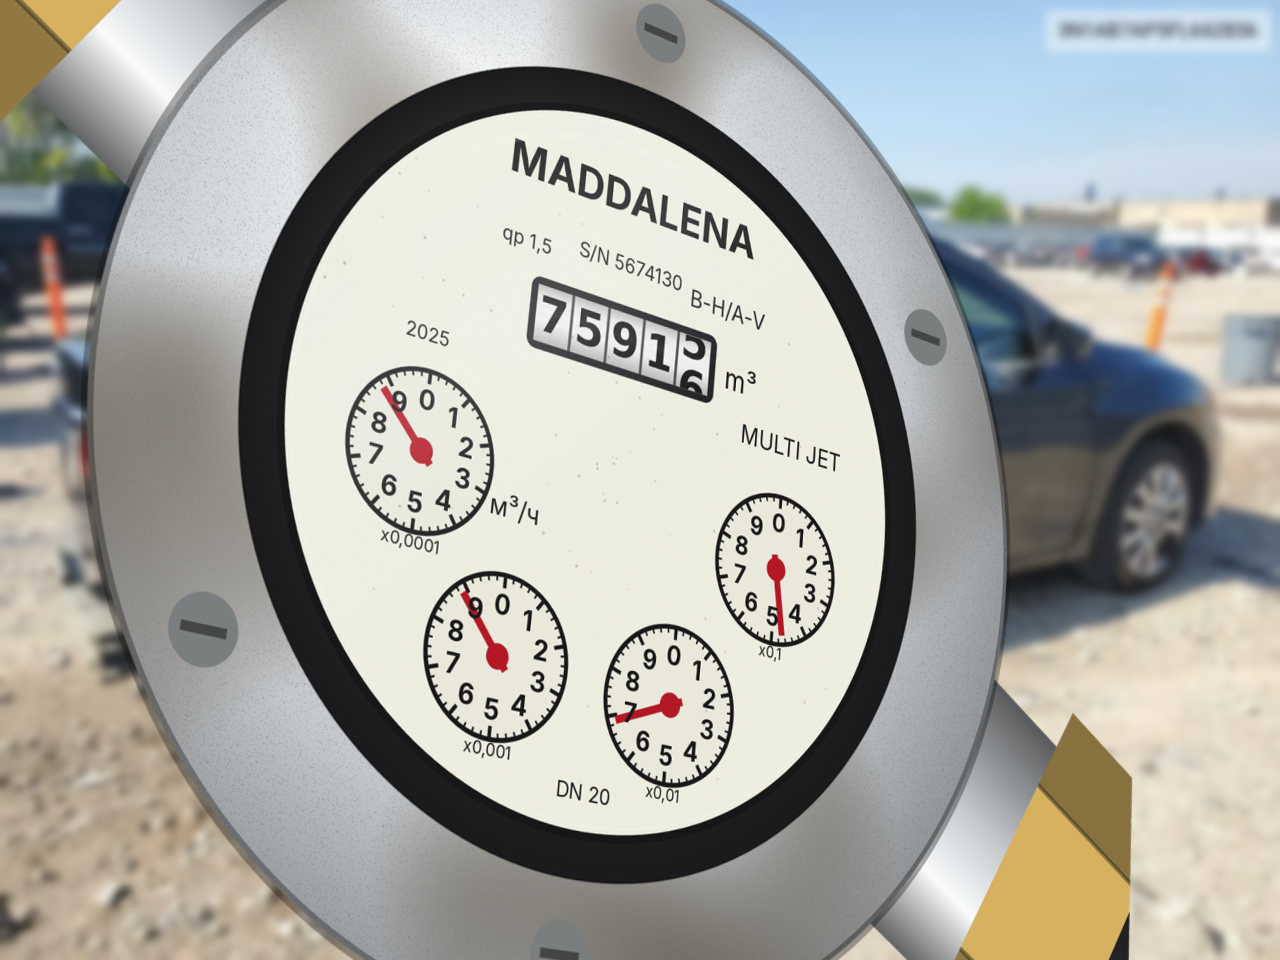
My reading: m³ 75915.4688
